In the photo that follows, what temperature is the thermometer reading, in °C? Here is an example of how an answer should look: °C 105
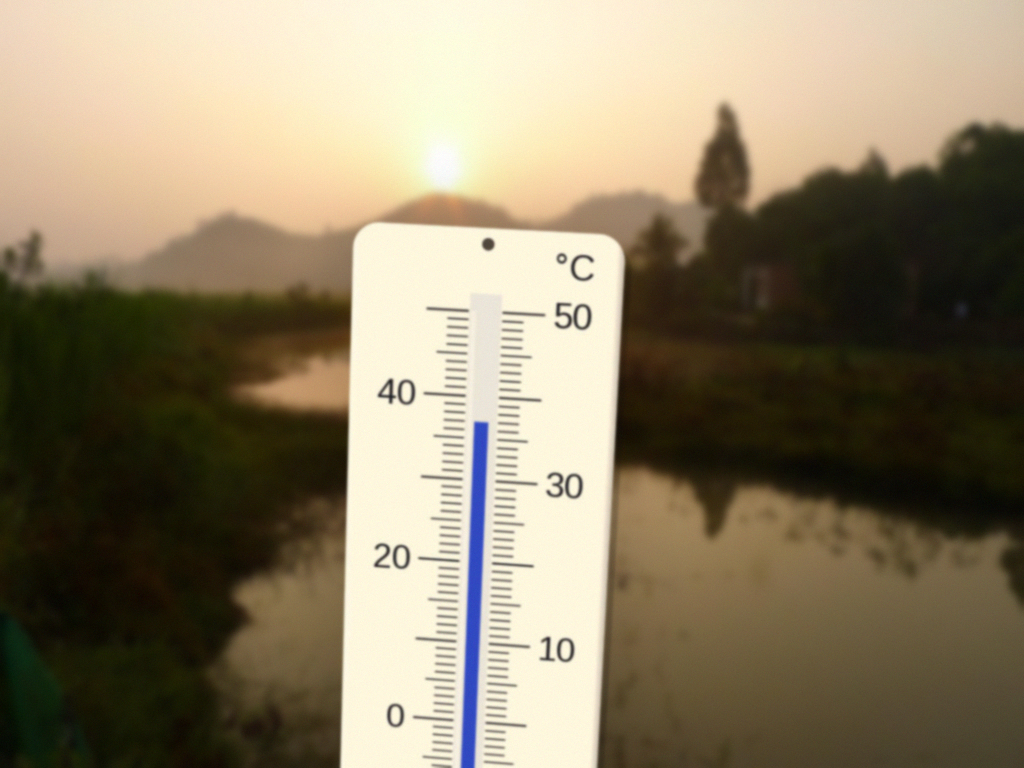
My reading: °C 37
